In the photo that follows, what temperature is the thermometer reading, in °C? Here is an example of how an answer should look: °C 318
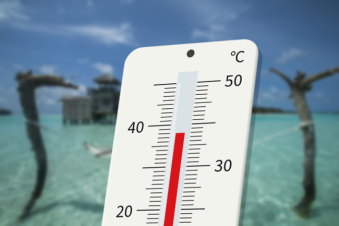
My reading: °C 38
